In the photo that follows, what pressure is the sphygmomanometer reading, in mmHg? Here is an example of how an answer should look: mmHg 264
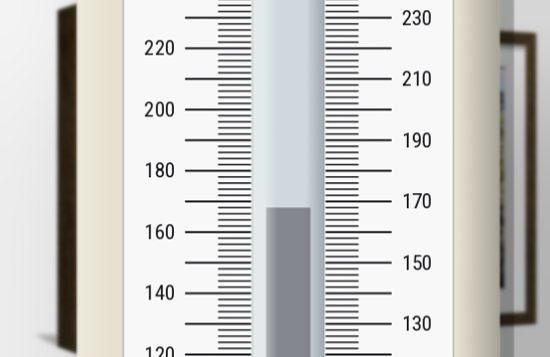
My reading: mmHg 168
